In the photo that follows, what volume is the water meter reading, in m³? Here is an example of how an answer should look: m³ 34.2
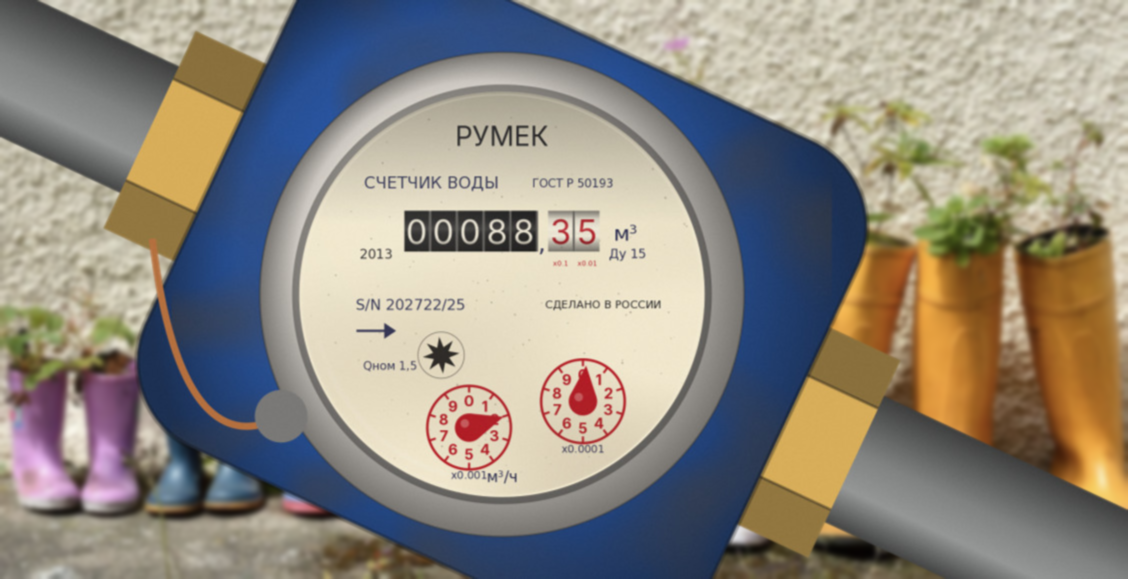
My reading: m³ 88.3520
